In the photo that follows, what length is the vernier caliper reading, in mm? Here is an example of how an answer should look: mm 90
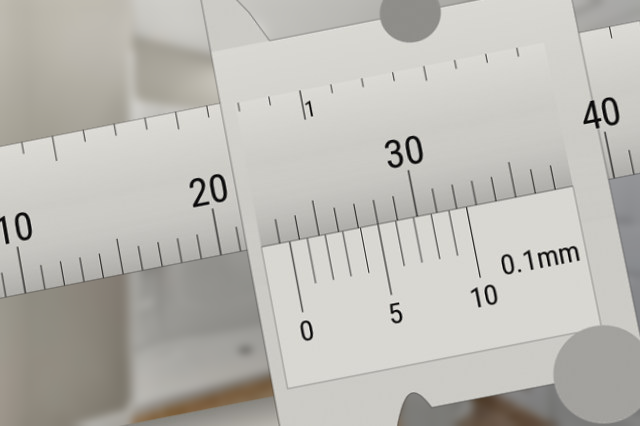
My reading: mm 23.5
